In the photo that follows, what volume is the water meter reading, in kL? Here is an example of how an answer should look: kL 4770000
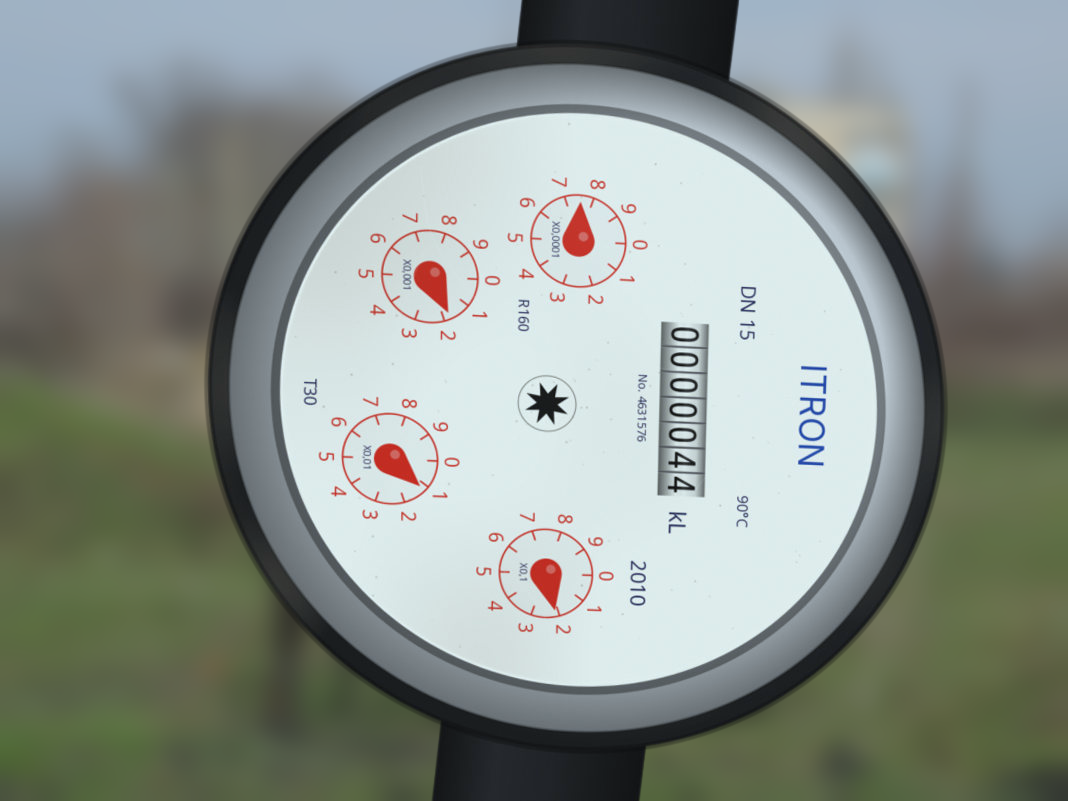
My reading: kL 44.2117
